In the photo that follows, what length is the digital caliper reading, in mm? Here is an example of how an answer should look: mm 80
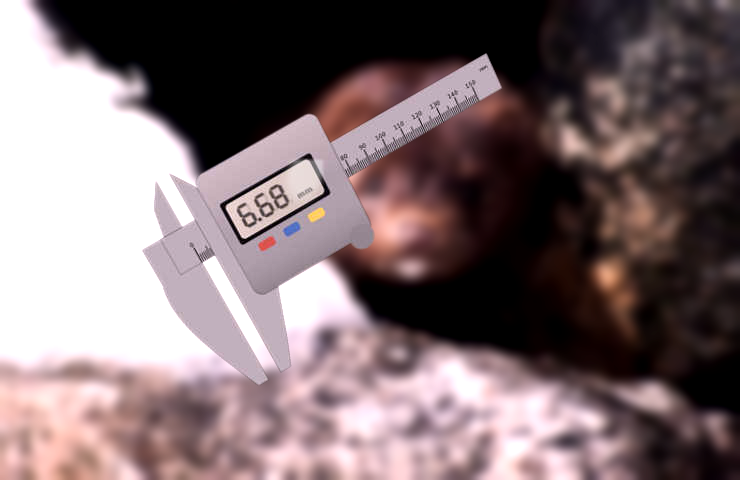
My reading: mm 6.68
